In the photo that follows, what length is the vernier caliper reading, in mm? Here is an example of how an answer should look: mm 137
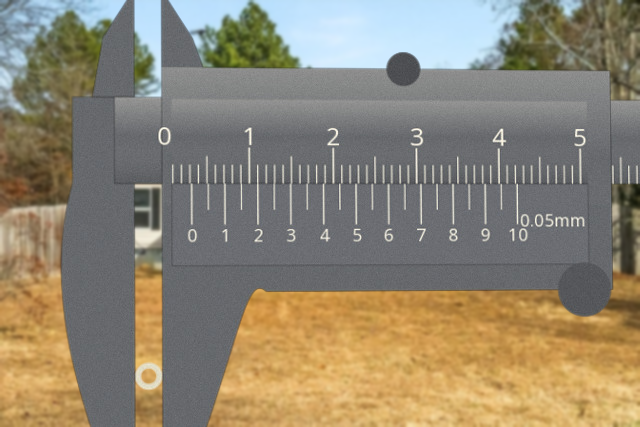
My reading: mm 3.2
